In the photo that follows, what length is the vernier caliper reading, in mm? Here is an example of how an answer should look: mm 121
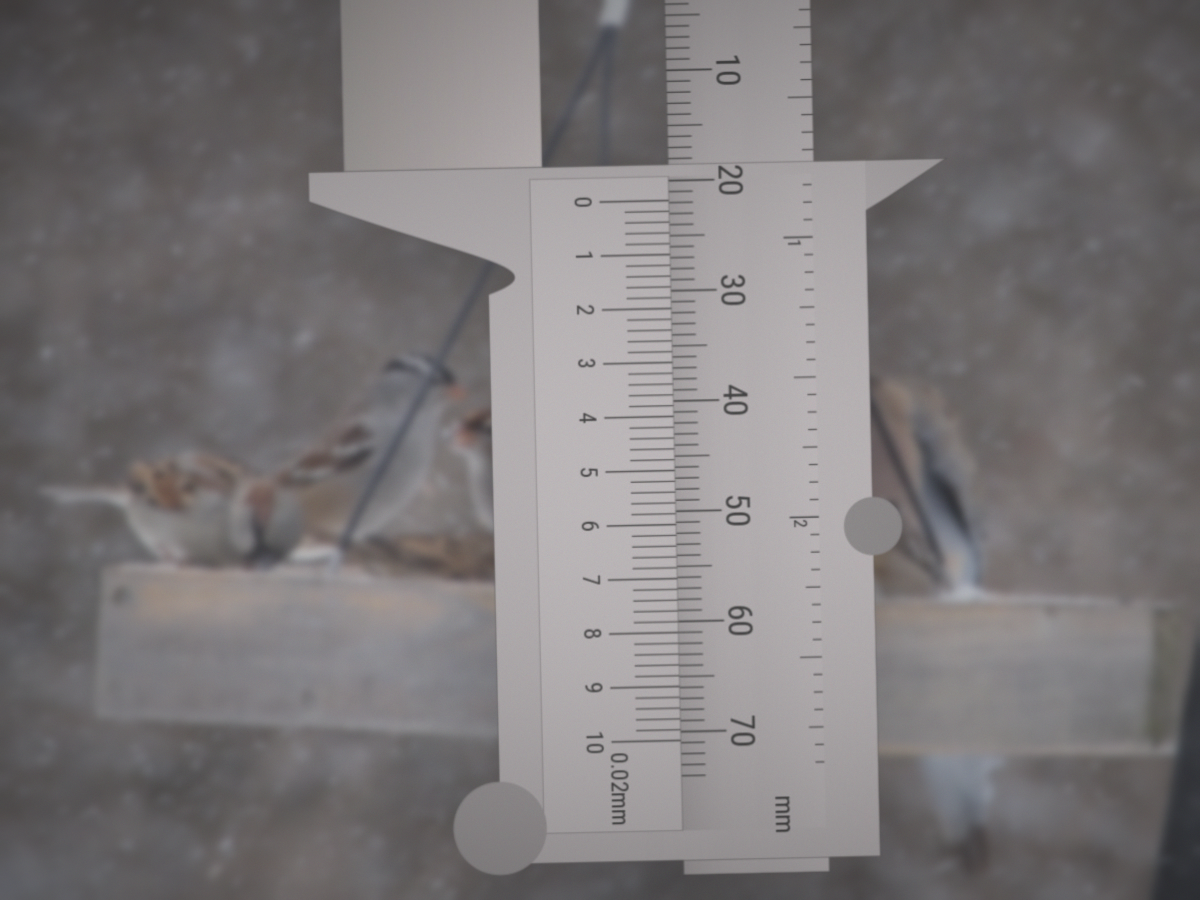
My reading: mm 21.8
